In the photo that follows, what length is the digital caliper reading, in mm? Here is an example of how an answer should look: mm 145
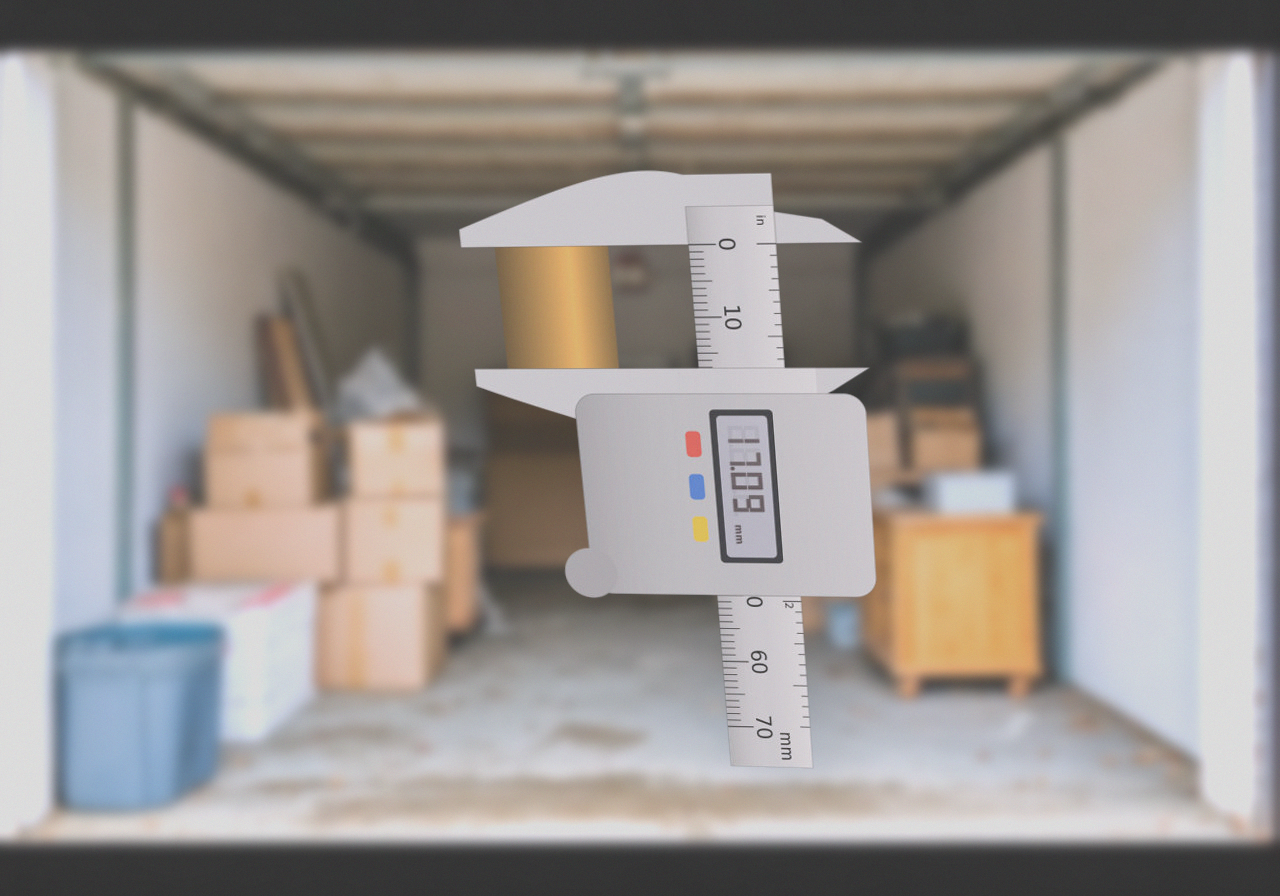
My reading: mm 17.09
